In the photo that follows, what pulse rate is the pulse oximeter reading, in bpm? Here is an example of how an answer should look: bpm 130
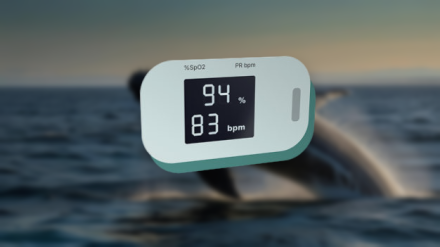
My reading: bpm 83
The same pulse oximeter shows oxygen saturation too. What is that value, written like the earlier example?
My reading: % 94
